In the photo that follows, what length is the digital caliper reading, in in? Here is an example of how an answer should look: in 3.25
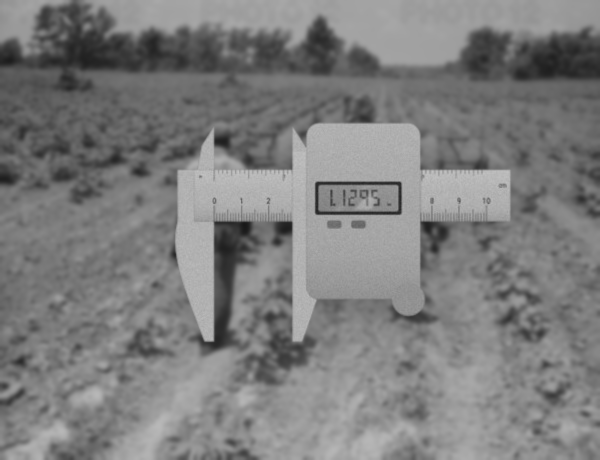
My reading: in 1.1295
